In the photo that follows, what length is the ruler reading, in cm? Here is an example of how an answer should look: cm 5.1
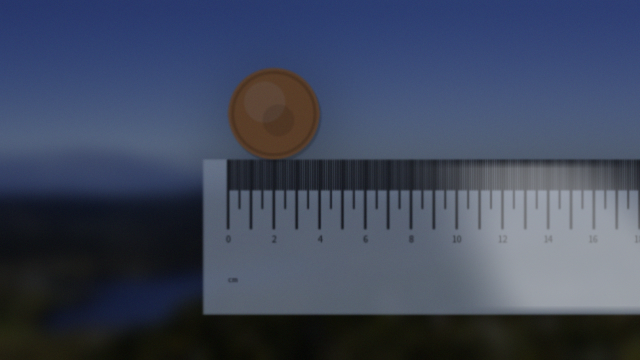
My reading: cm 4
